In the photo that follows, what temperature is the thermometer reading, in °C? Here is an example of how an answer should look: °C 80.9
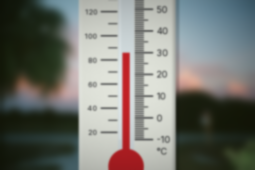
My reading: °C 30
